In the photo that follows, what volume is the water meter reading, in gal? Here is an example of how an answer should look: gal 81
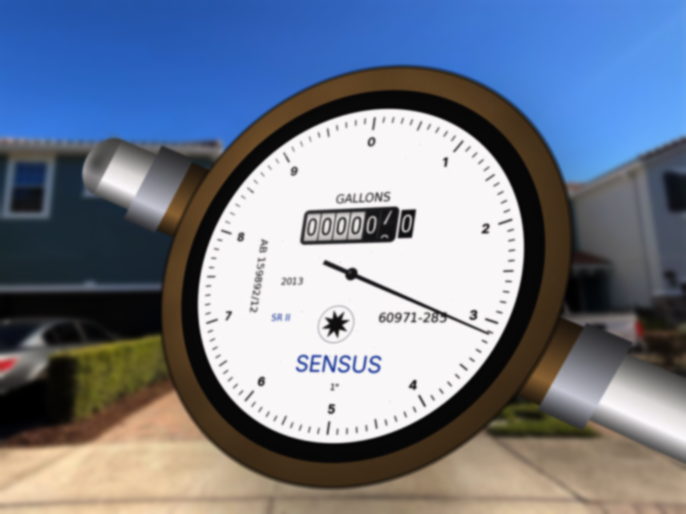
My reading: gal 73.1
